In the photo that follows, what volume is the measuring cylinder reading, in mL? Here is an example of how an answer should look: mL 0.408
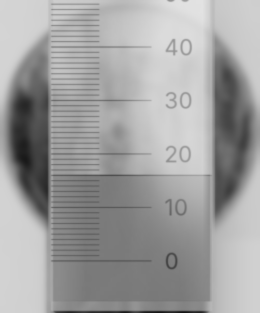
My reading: mL 16
